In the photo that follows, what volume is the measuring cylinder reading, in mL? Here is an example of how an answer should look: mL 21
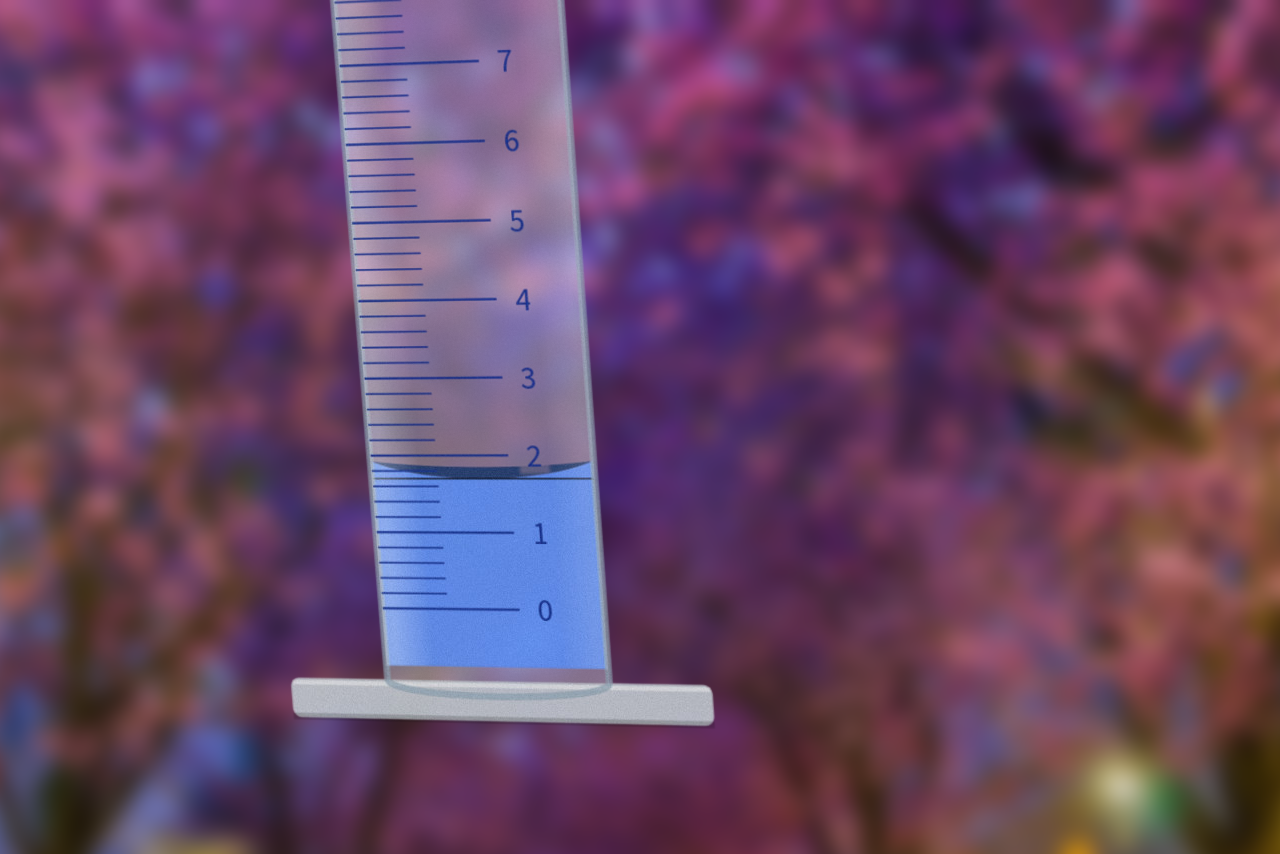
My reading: mL 1.7
